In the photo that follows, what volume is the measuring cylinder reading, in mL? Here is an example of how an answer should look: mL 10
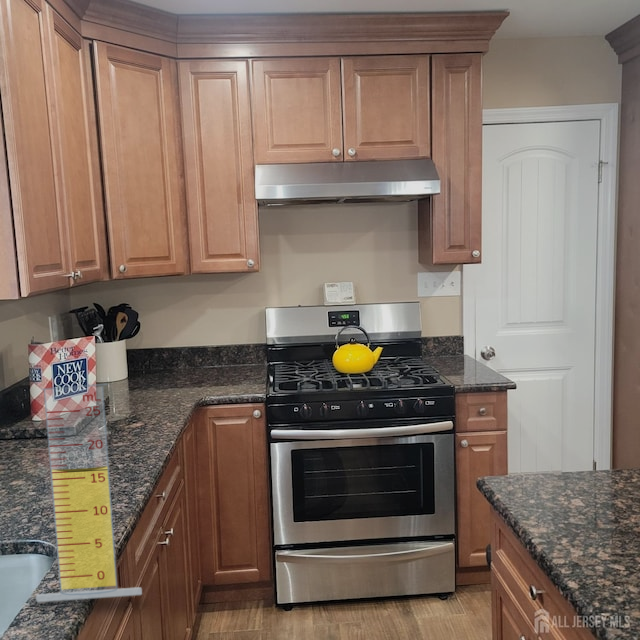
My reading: mL 16
